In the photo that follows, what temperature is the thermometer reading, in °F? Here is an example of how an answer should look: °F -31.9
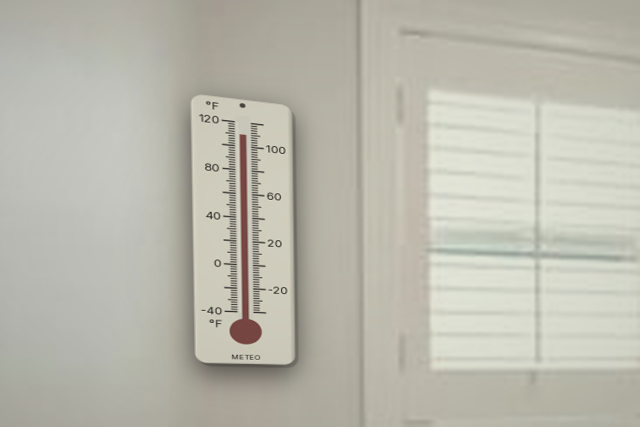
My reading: °F 110
